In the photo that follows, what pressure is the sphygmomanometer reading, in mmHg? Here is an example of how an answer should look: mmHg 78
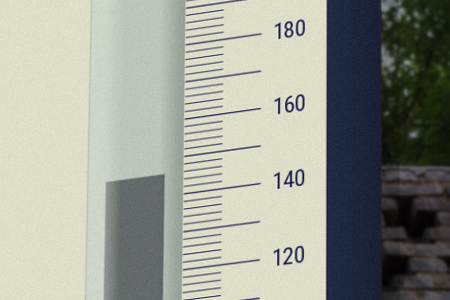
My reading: mmHg 146
